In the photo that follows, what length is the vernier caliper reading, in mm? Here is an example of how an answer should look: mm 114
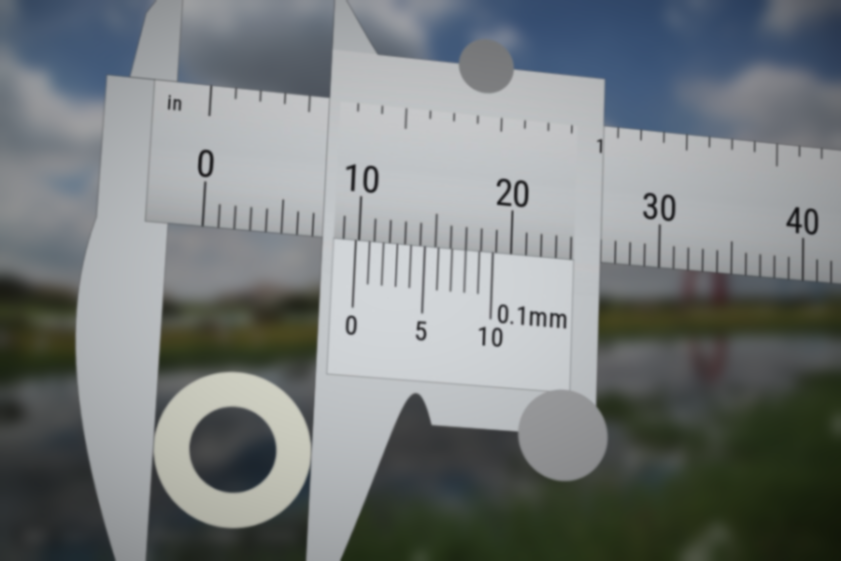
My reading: mm 9.8
